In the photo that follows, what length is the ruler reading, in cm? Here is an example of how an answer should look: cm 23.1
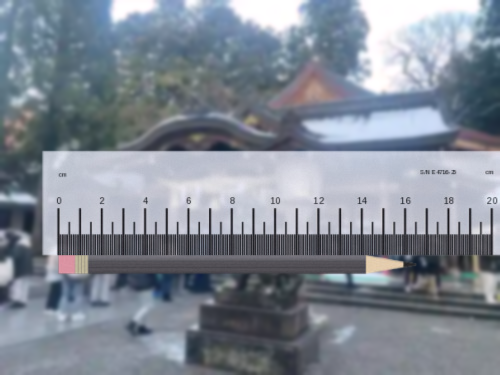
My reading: cm 16.5
